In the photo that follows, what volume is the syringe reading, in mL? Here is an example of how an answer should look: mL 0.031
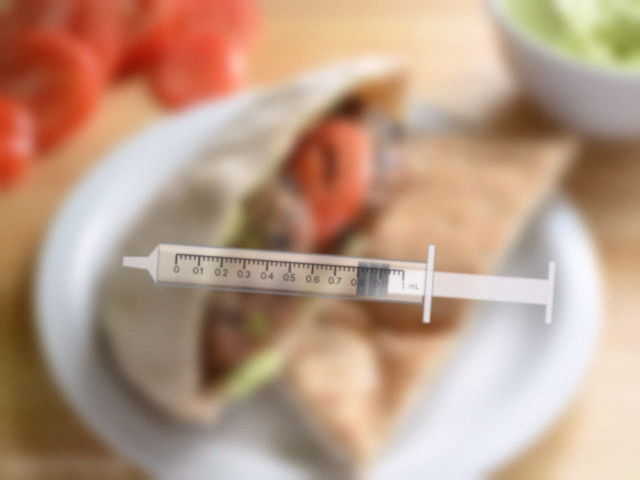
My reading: mL 0.8
